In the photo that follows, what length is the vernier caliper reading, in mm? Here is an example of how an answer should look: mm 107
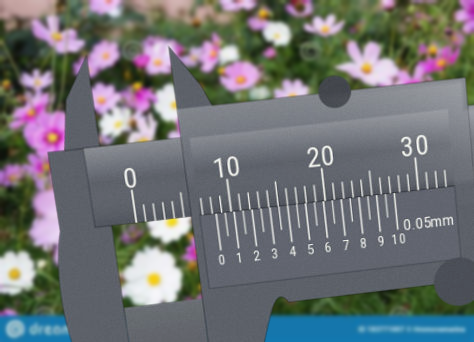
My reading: mm 8.4
